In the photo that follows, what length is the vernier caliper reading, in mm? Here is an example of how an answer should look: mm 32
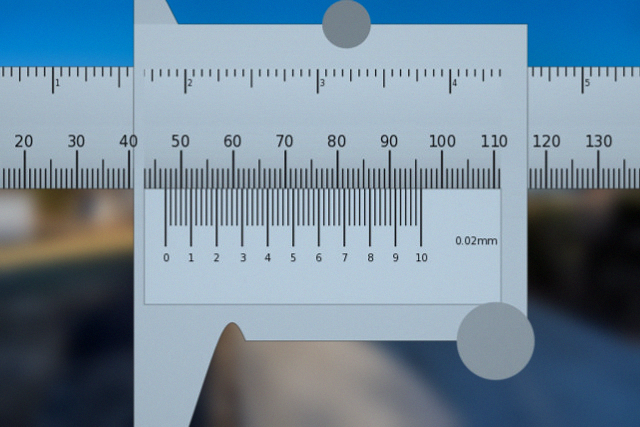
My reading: mm 47.0
